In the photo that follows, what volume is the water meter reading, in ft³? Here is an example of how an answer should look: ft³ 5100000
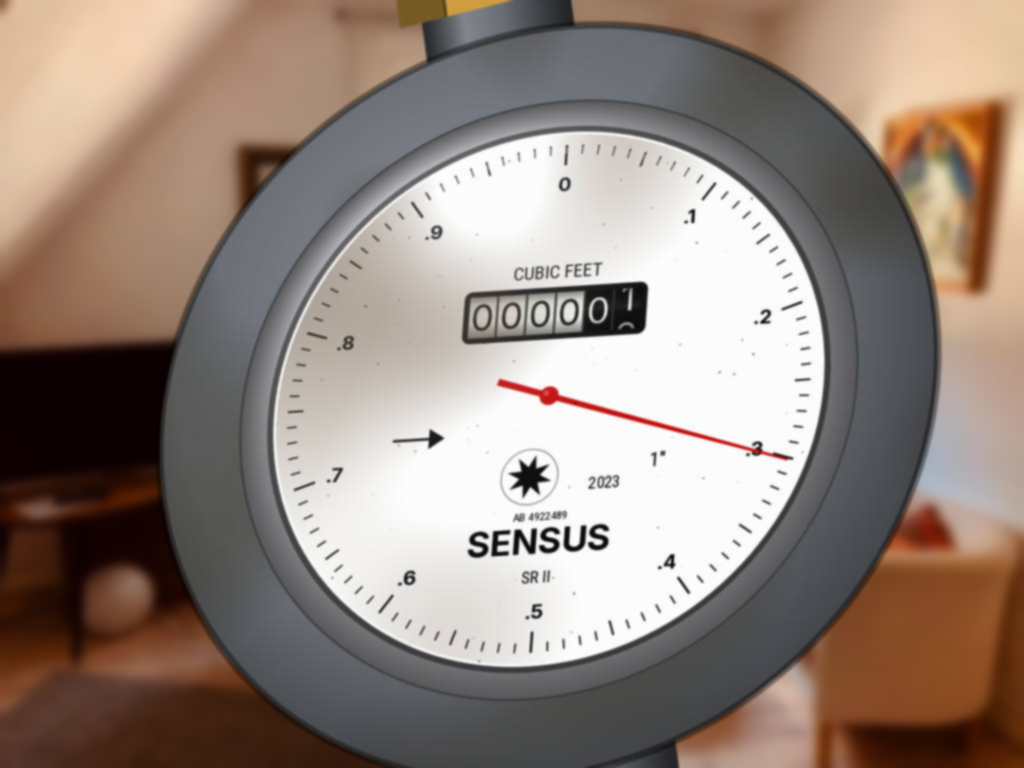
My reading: ft³ 1.30
